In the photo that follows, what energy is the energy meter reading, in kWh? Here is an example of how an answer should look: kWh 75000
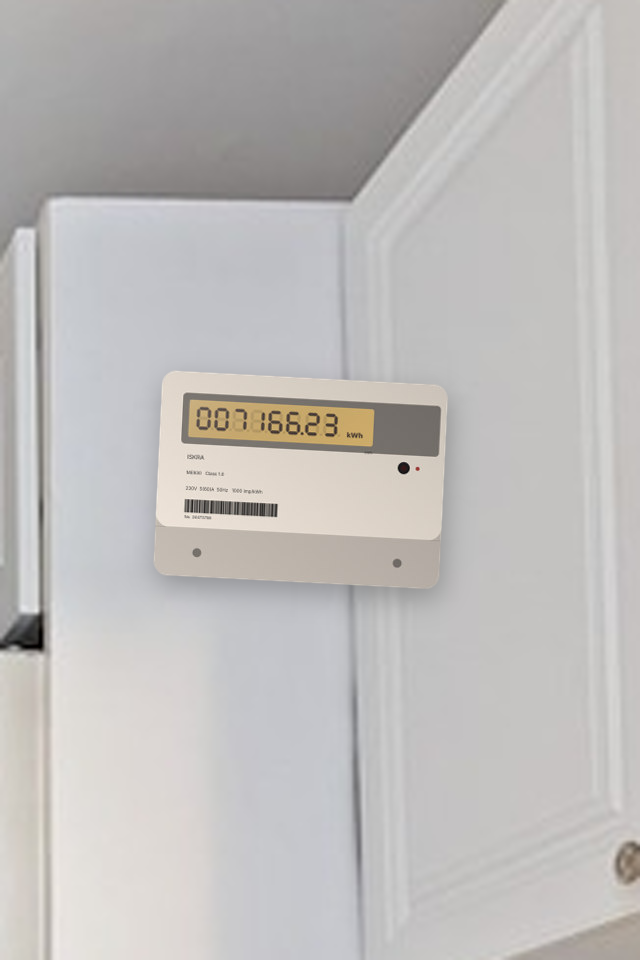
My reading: kWh 7166.23
